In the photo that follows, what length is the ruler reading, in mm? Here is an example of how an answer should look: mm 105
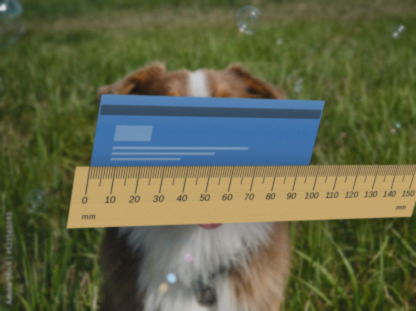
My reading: mm 95
